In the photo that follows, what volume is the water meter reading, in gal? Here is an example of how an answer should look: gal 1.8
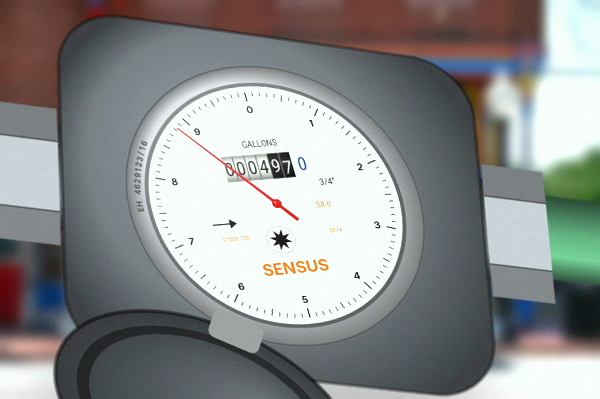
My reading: gal 4968.8
